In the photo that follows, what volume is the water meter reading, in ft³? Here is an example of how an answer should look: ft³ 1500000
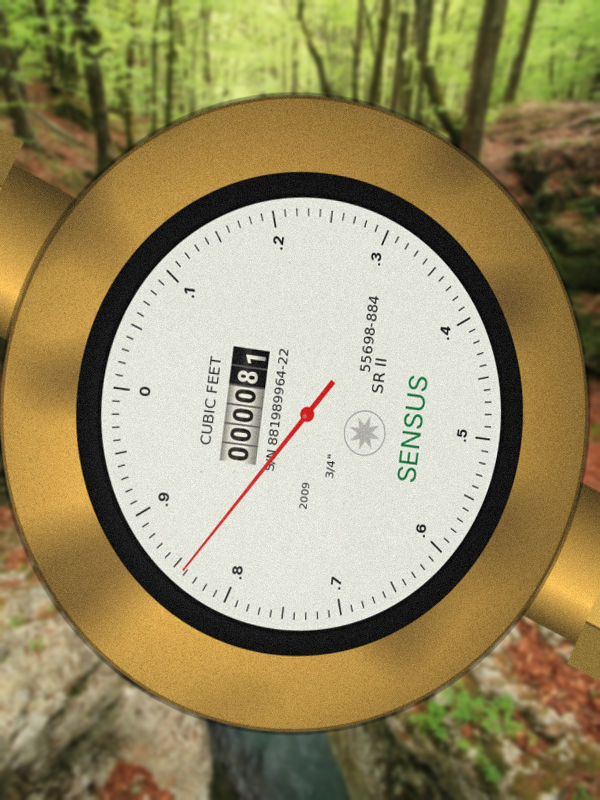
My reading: ft³ 80.84
